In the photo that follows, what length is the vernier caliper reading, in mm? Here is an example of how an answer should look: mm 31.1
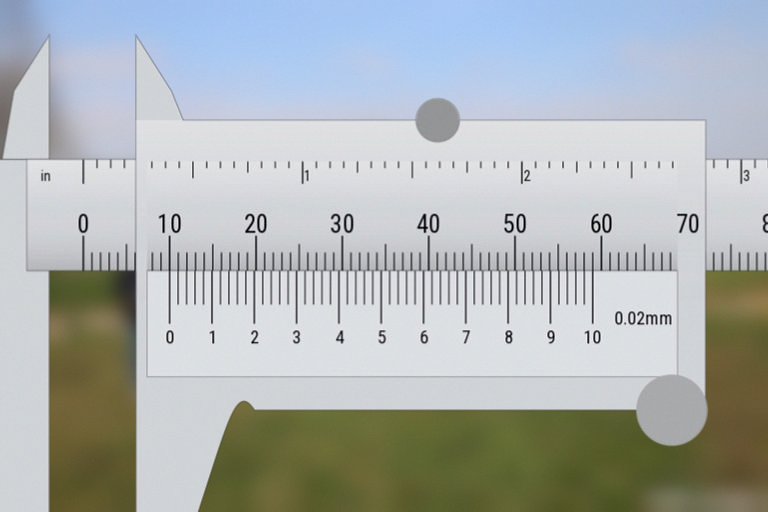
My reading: mm 10.0
